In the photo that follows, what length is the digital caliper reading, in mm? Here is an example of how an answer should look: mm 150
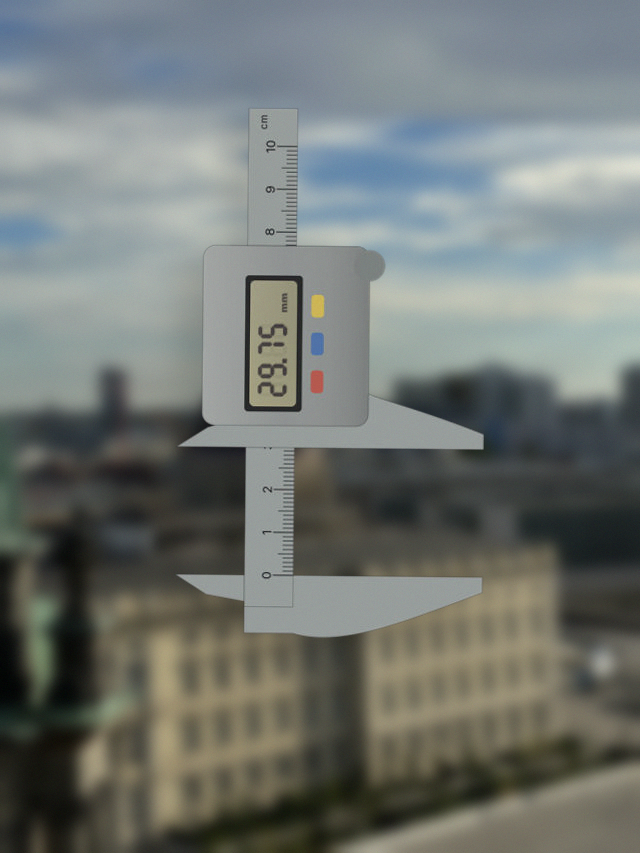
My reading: mm 29.75
